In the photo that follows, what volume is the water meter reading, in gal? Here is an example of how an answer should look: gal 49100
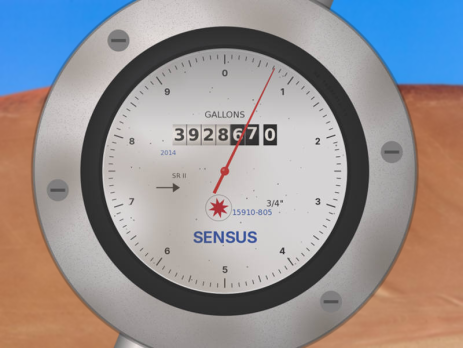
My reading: gal 3928670.7
